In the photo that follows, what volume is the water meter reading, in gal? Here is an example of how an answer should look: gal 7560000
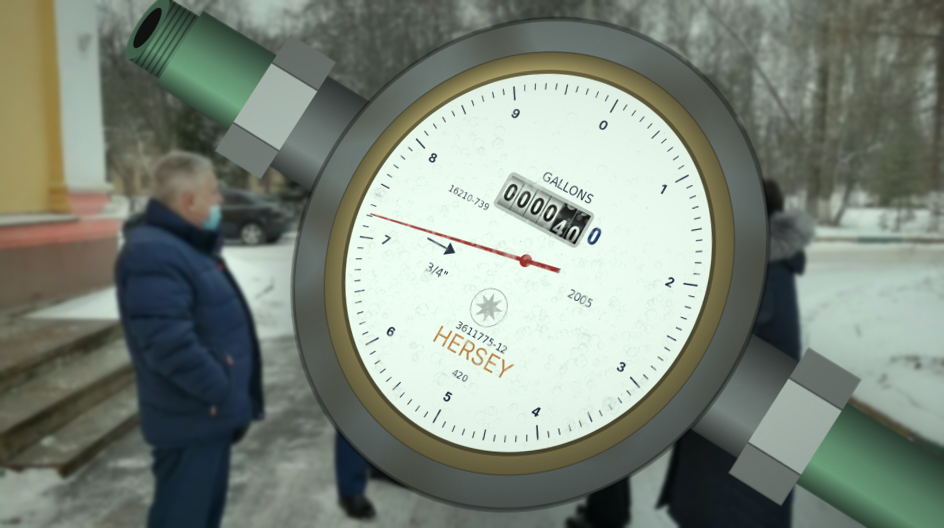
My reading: gal 397.2
